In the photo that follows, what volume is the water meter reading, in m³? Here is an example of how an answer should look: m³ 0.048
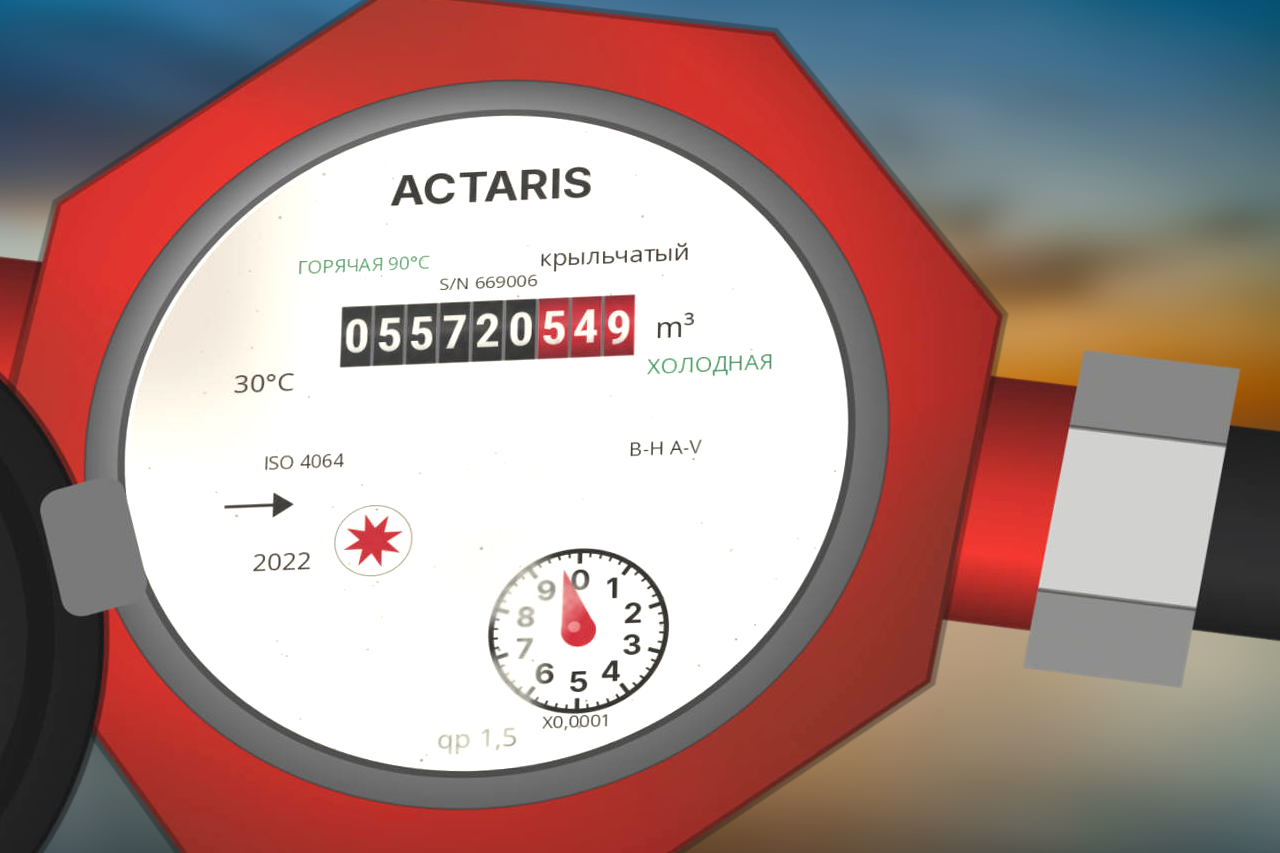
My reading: m³ 55720.5489
